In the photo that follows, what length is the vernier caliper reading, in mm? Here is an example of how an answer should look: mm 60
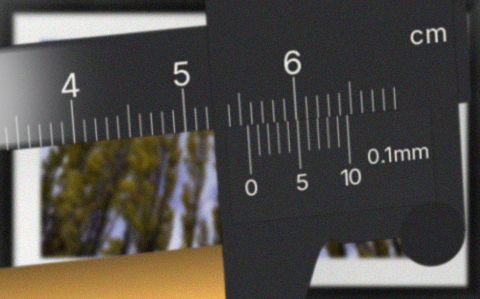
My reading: mm 55.6
